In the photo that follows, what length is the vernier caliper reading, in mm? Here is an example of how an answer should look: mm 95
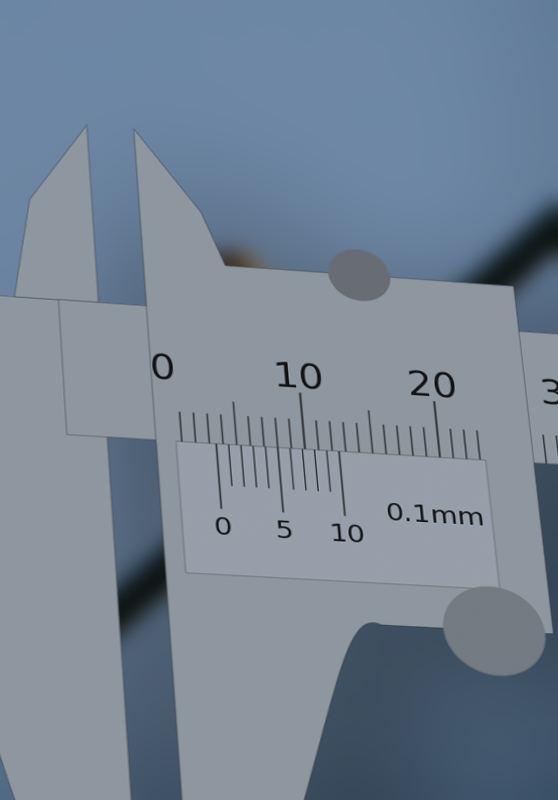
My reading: mm 3.5
